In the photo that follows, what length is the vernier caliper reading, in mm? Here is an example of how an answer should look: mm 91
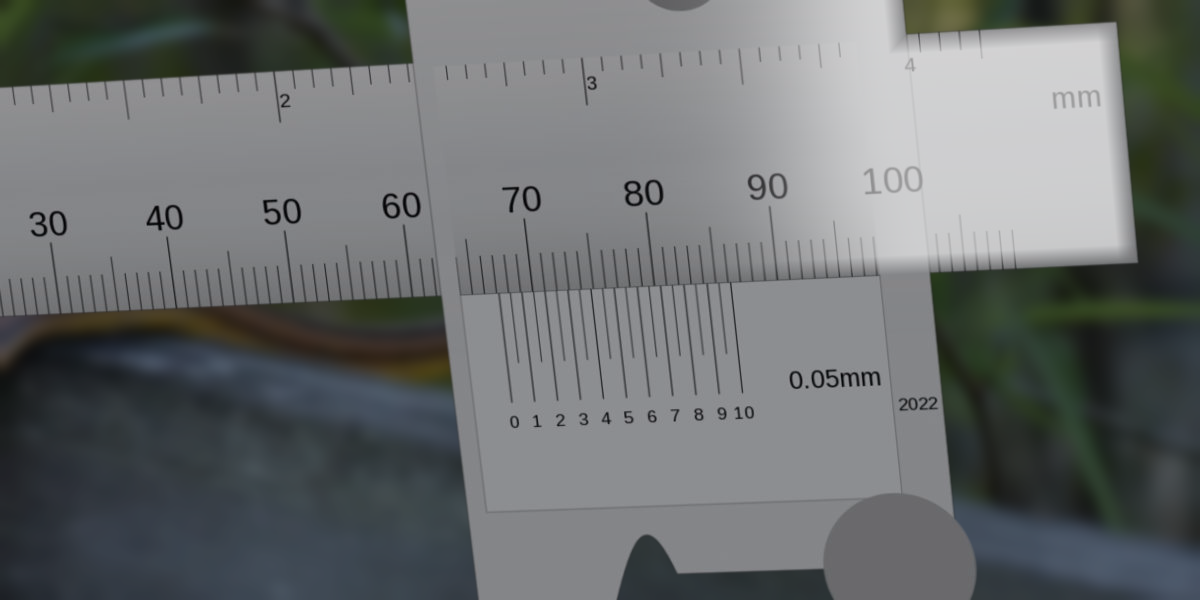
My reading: mm 67.2
